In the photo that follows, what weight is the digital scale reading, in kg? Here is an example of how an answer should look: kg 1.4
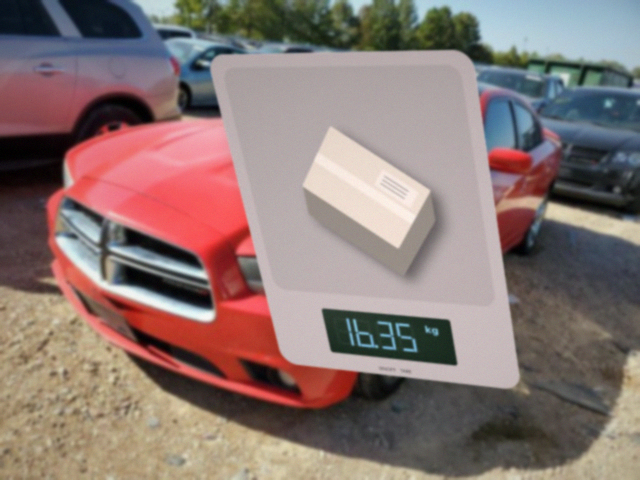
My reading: kg 16.35
